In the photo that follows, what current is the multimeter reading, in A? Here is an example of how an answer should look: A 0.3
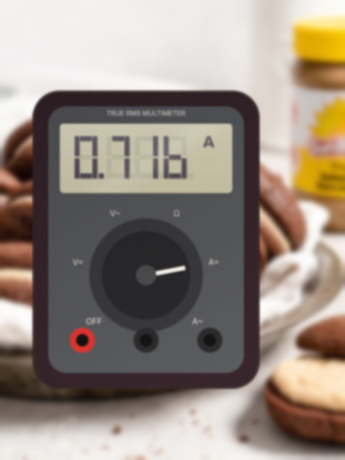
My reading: A 0.716
